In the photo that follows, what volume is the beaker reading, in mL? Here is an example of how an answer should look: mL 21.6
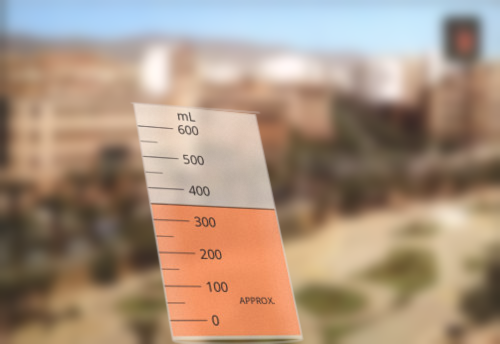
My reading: mL 350
